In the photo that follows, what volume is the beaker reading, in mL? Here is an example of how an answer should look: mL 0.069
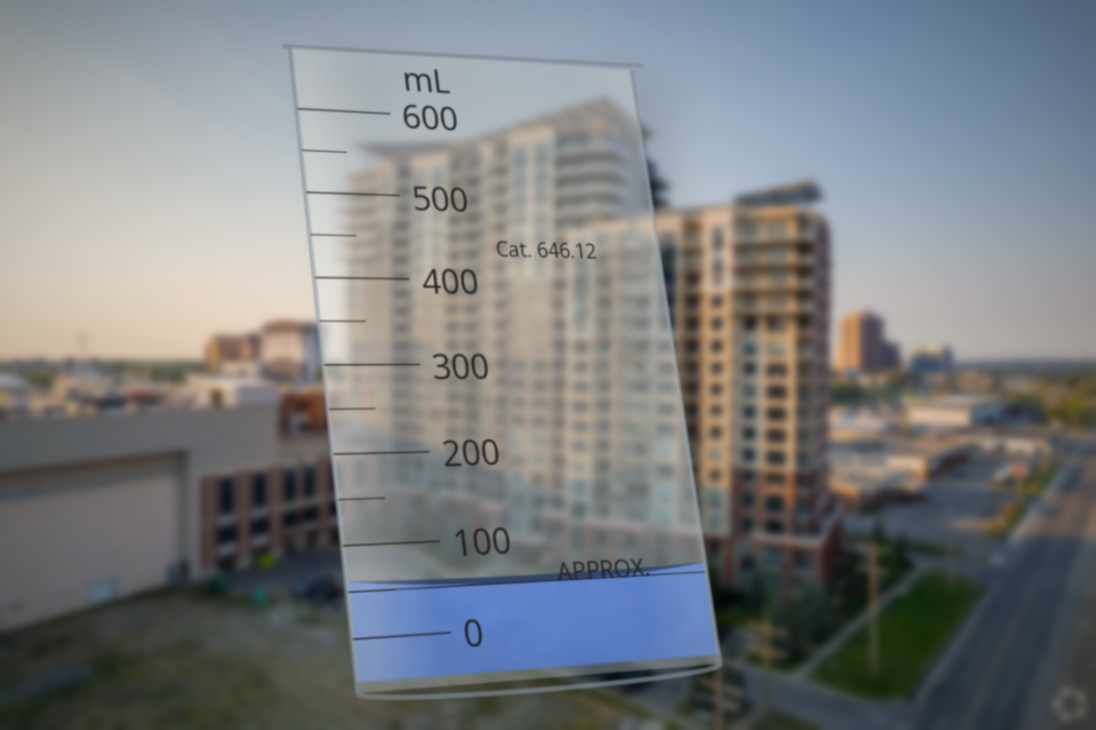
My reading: mL 50
